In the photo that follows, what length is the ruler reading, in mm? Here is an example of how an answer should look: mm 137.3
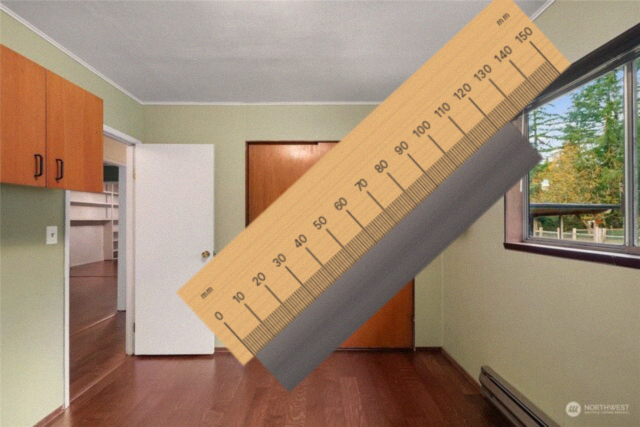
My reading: mm 125
